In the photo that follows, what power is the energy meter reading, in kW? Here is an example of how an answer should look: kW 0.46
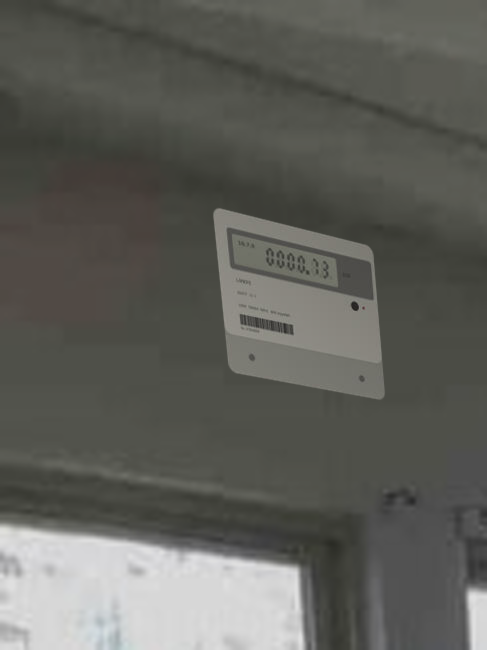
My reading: kW 0.73
